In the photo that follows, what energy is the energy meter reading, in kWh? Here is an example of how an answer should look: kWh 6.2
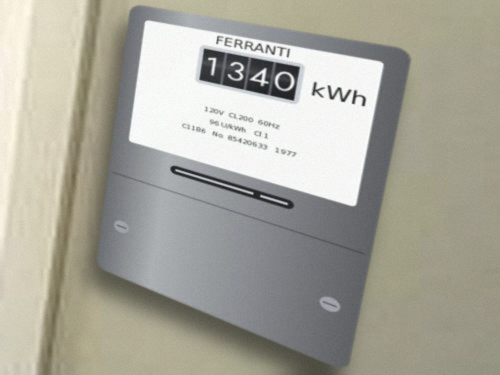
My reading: kWh 1340
